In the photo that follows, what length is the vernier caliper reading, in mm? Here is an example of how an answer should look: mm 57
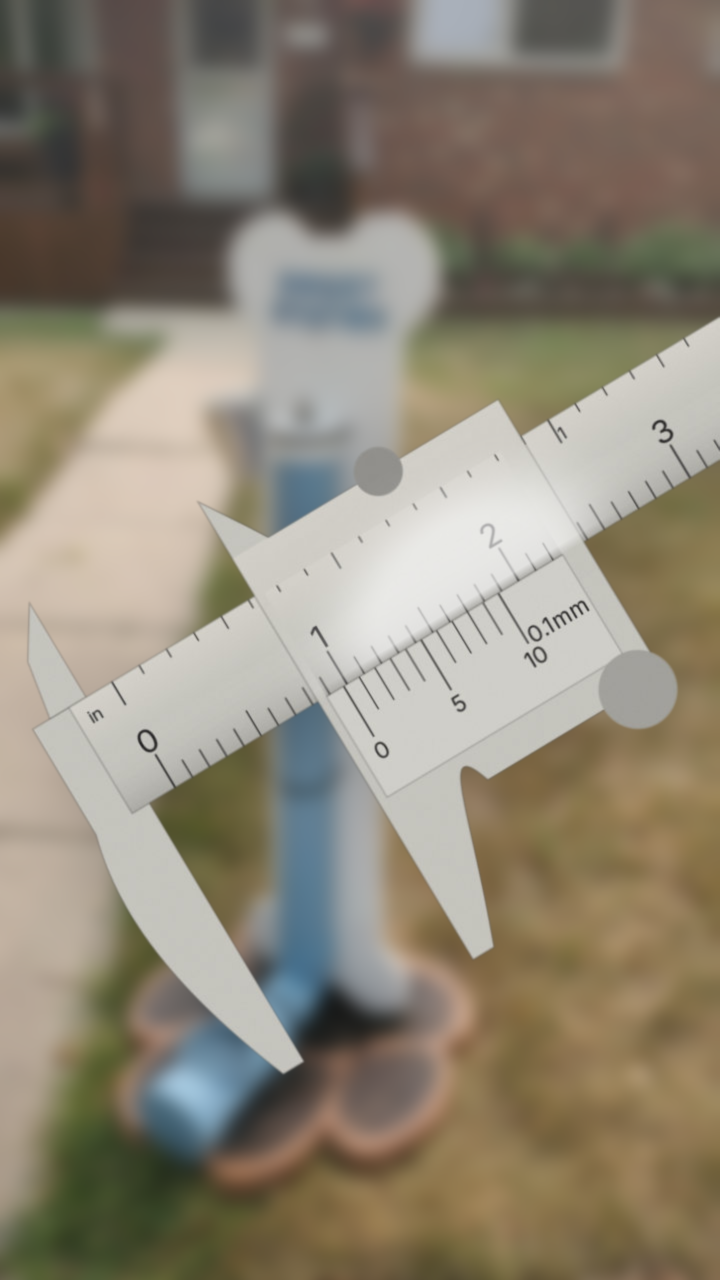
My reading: mm 9.8
